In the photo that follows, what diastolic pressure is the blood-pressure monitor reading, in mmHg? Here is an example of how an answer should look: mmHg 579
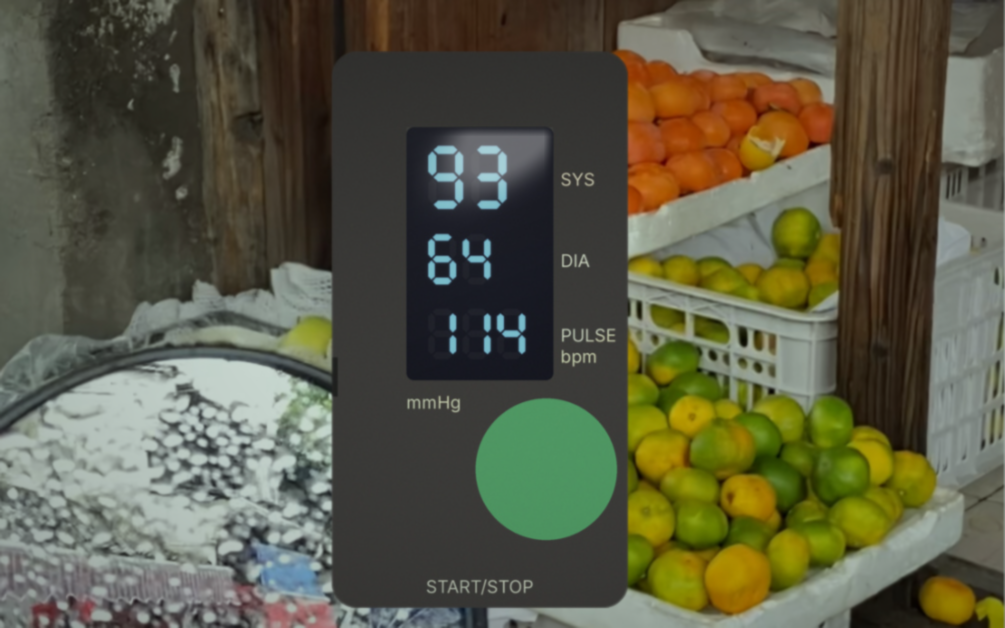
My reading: mmHg 64
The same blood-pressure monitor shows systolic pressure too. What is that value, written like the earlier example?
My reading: mmHg 93
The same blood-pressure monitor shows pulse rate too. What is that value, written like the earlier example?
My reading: bpm 114
